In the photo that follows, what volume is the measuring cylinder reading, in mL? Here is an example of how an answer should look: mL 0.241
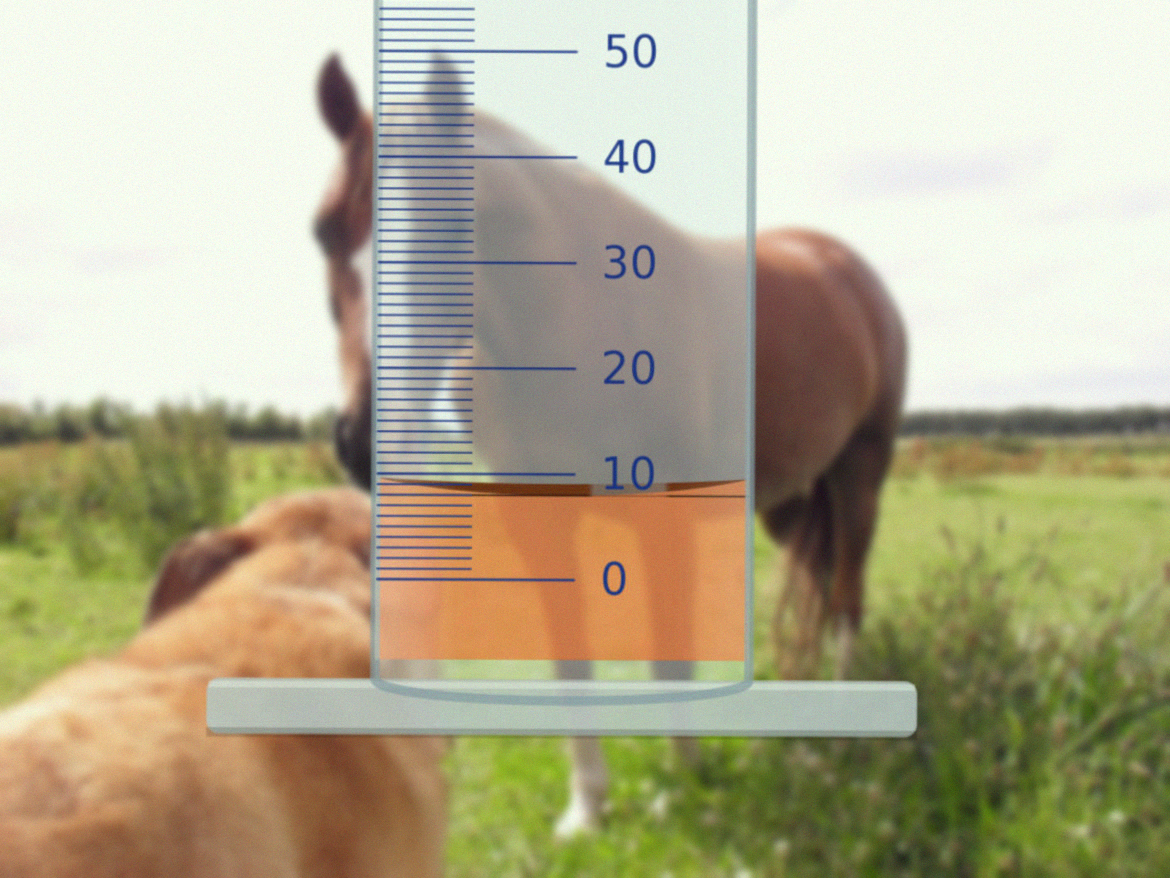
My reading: mL 8
